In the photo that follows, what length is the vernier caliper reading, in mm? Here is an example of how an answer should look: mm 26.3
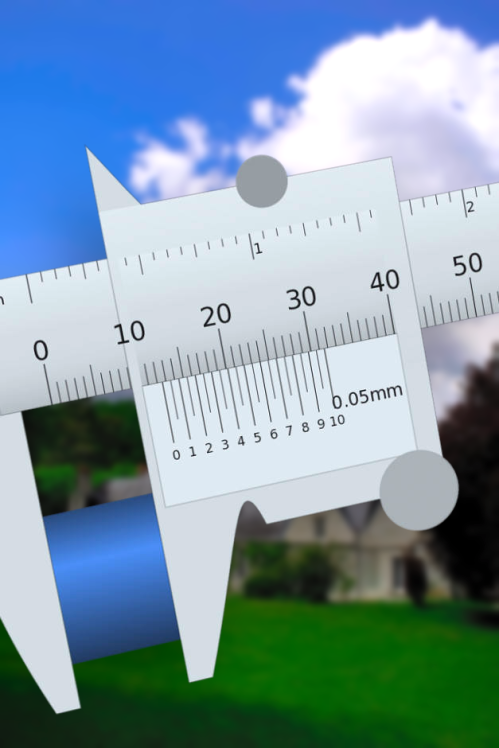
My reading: mm 12.6
